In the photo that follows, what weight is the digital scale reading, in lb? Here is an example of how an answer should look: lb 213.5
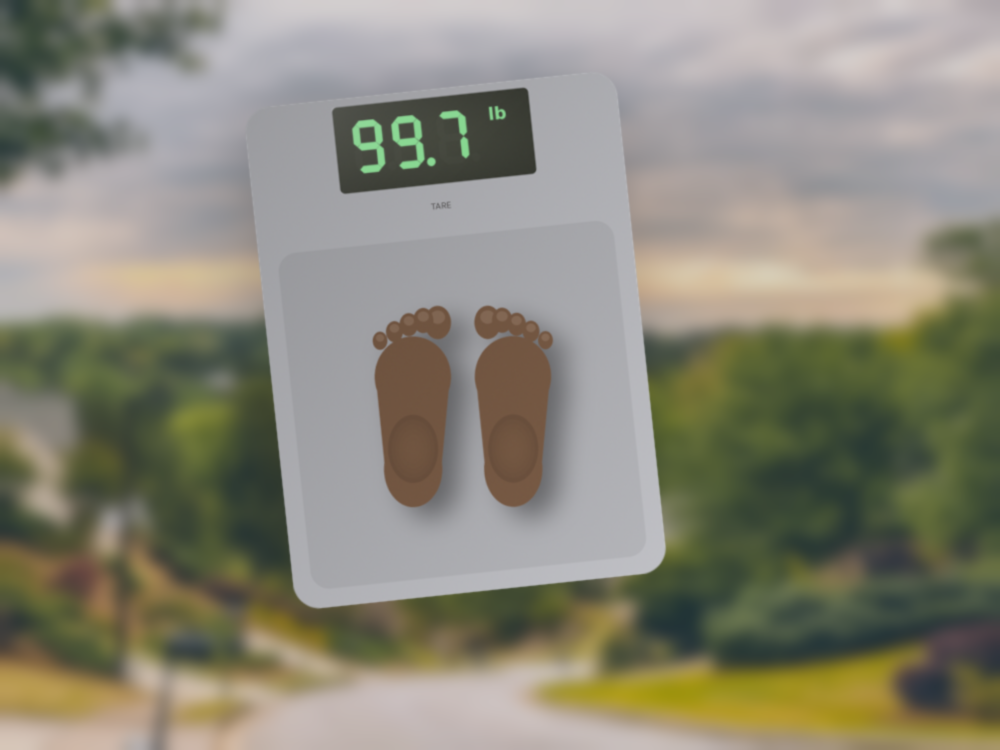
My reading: lb 99.7
